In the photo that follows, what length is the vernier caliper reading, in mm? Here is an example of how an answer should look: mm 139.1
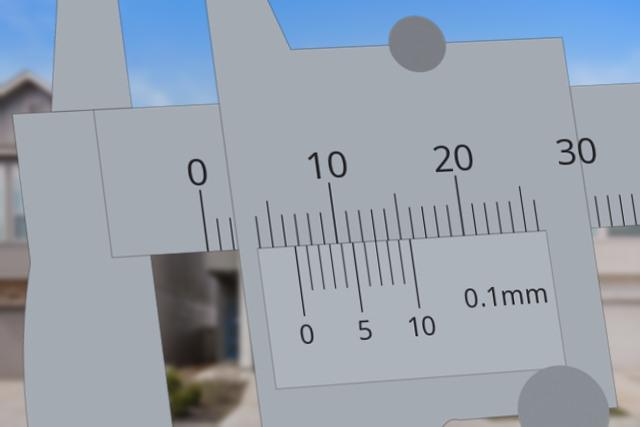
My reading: mm 6.7
